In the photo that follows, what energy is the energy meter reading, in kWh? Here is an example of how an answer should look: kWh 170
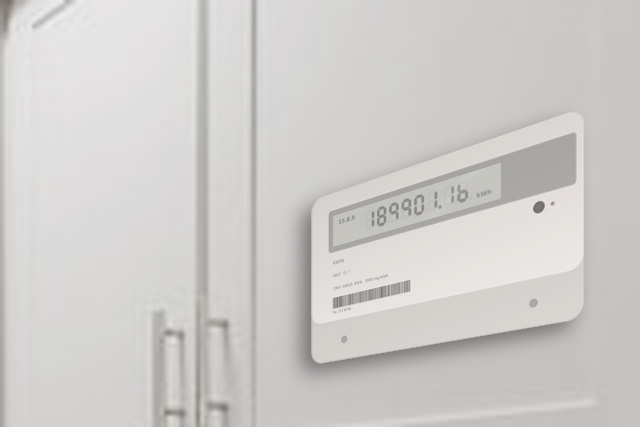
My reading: kWh 189901.16
